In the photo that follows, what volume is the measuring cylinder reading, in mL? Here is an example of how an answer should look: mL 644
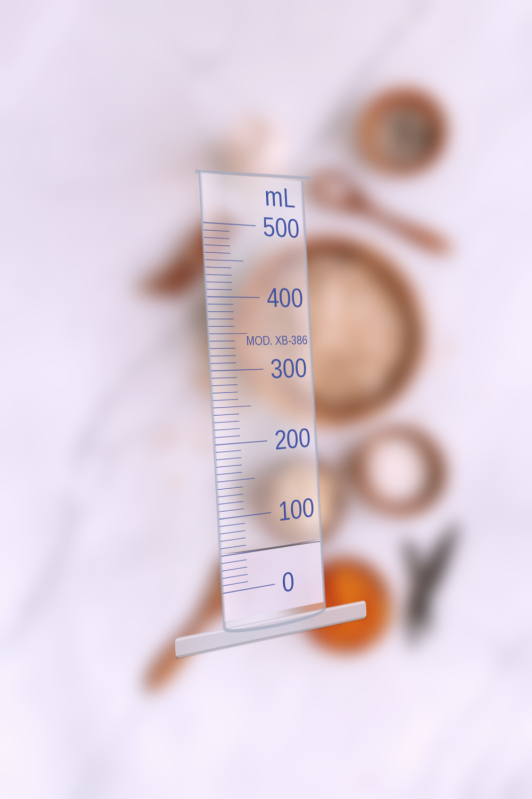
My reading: mL 50
